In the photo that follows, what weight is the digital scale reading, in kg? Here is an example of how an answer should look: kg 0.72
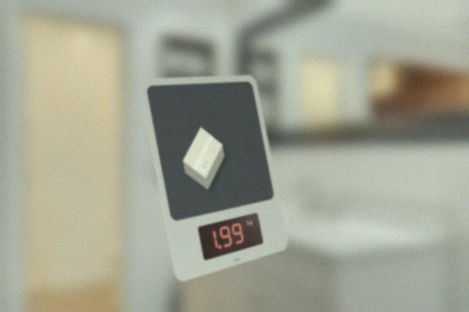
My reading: kg 1.99
